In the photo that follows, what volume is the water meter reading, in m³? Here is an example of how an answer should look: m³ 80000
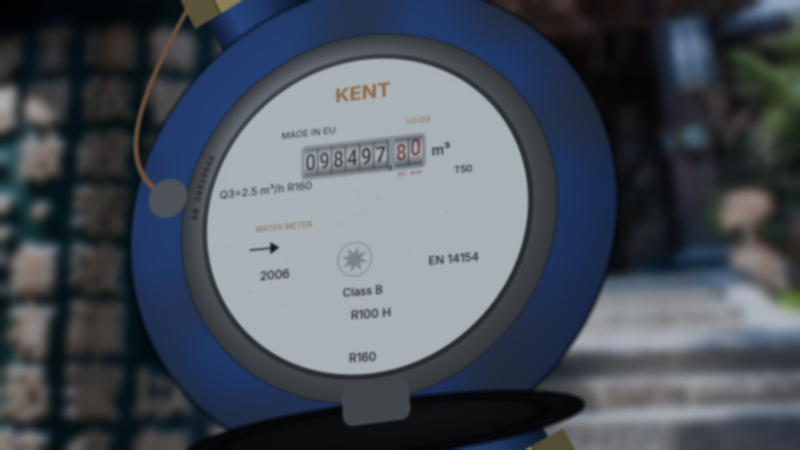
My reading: m³ 98497.80
